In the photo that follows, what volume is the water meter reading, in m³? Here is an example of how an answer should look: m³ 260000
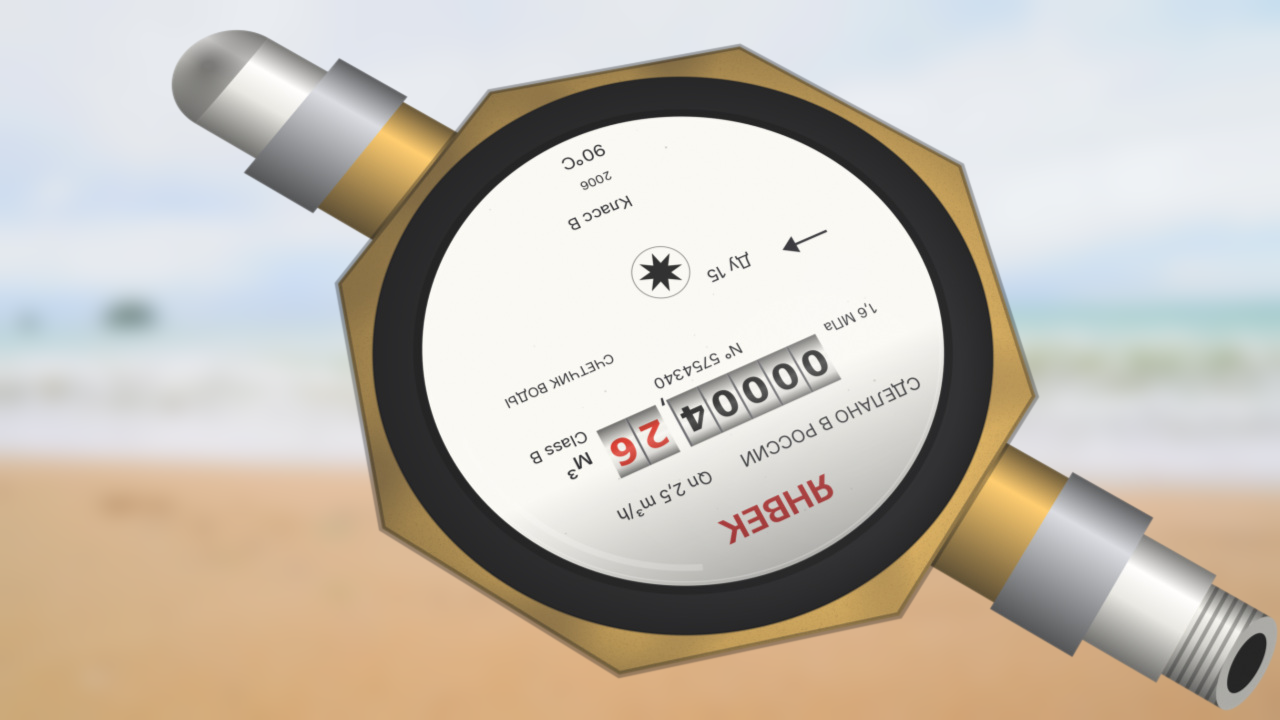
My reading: m³ 4.26
